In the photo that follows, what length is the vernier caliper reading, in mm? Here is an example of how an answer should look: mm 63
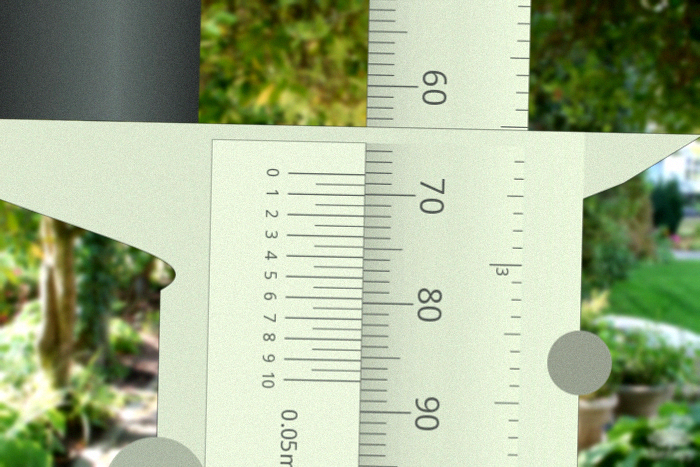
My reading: mm 68.2
